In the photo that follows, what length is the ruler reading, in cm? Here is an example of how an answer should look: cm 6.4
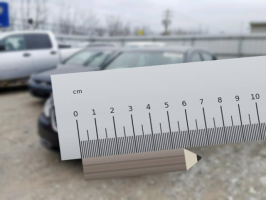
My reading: cm 6.5
